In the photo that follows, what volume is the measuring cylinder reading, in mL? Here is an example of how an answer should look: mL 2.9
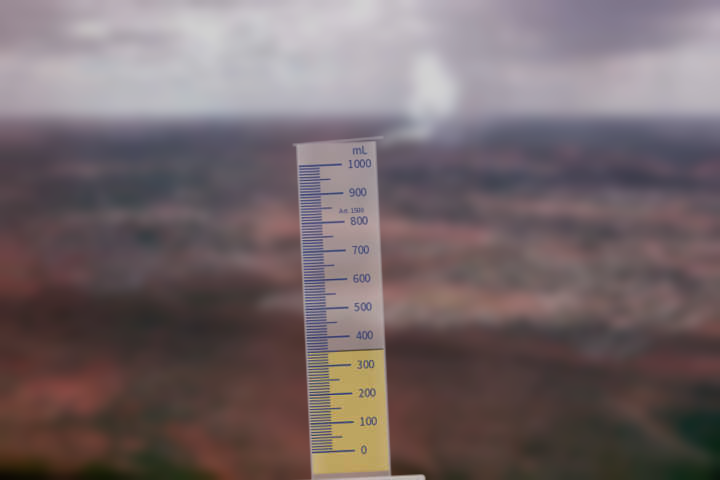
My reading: mL 350
